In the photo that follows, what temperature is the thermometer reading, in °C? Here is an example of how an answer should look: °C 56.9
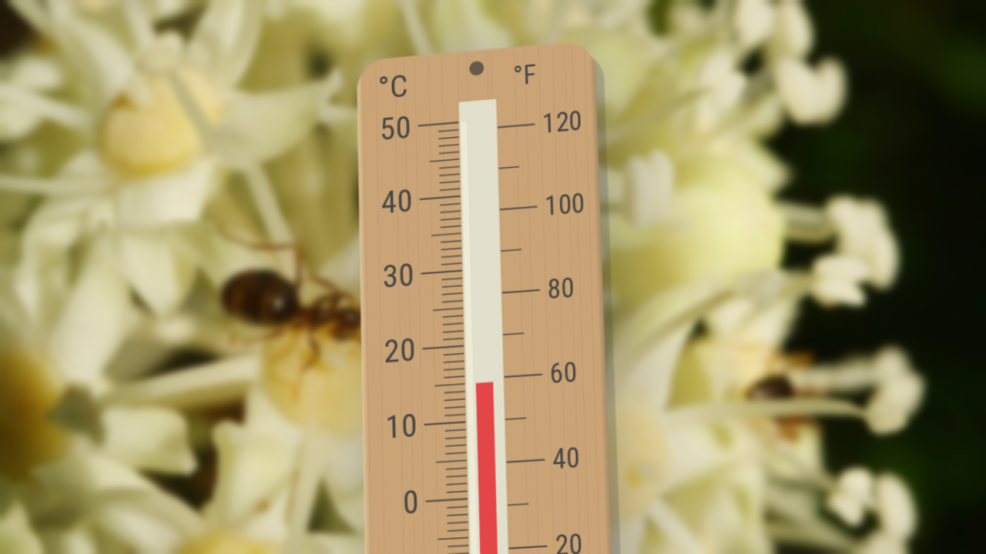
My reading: °C 15
